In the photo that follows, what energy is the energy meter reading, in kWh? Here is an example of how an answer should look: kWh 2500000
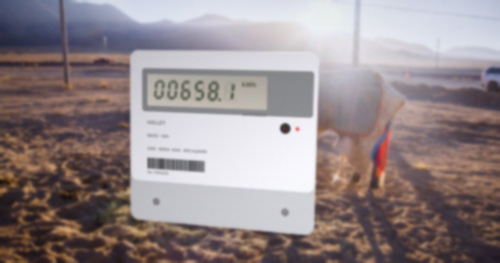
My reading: kWh 658.1
